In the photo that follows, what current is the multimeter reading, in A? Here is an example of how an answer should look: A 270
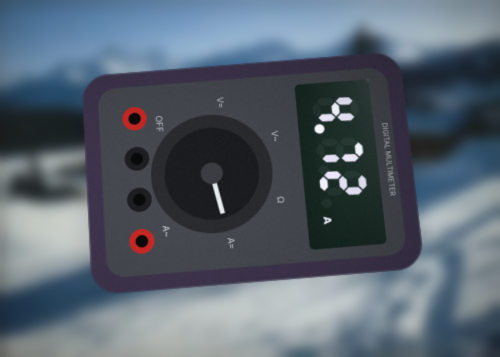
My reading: A 4.72
